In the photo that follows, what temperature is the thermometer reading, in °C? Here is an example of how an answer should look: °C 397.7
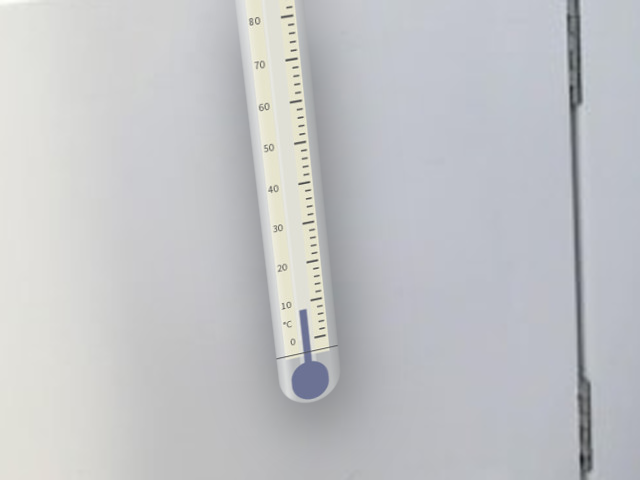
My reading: °C 8
